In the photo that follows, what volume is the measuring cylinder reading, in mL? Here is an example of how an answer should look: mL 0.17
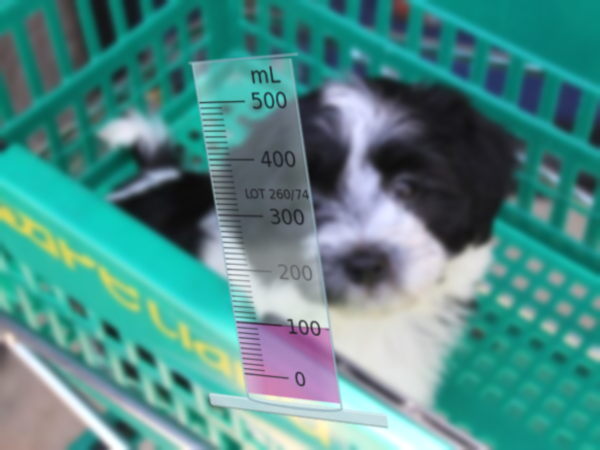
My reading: mL 100
